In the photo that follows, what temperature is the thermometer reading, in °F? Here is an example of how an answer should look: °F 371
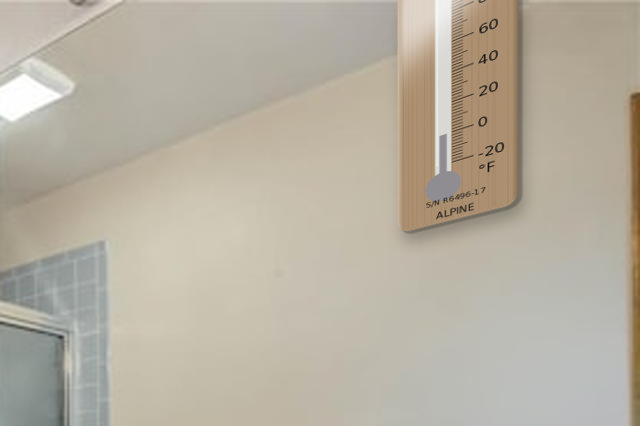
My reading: °F 0
